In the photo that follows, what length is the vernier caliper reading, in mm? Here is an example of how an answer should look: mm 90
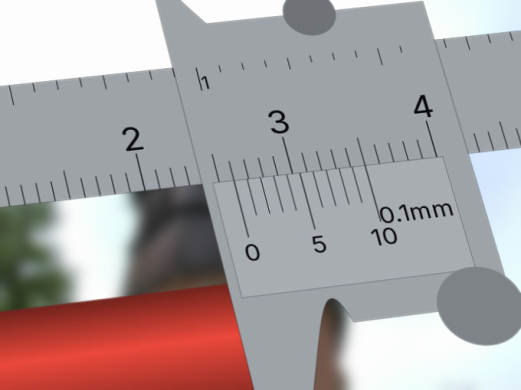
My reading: mm 26.0
